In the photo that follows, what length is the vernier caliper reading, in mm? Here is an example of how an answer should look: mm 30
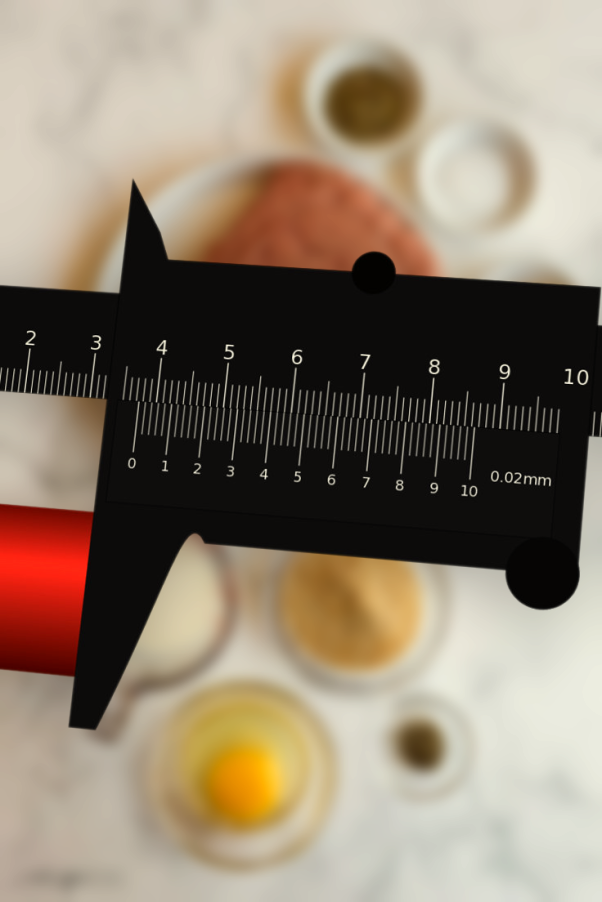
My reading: mm 37.4
